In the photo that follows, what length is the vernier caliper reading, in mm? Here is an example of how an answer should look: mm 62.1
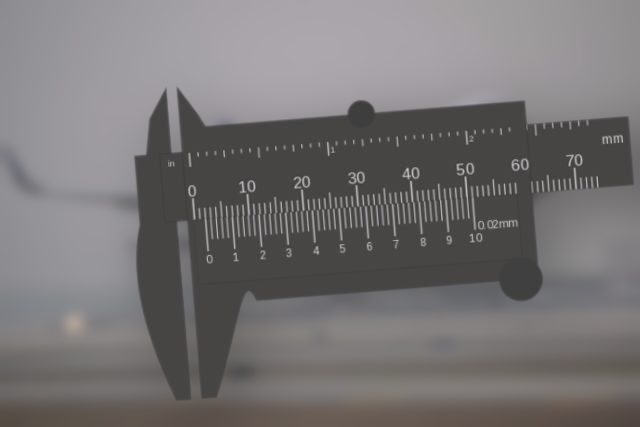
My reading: mm 2.0
